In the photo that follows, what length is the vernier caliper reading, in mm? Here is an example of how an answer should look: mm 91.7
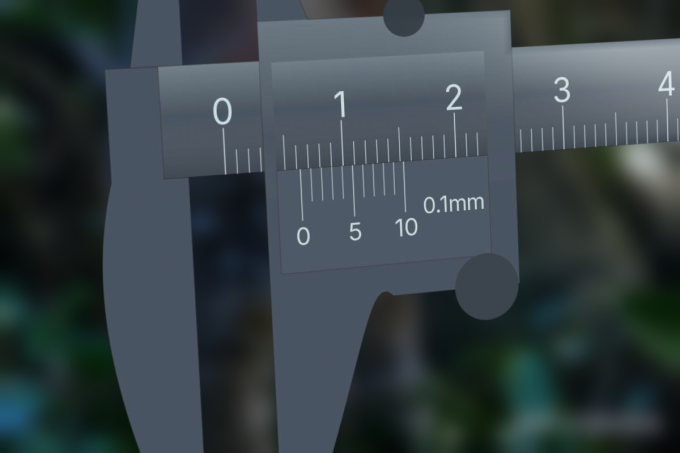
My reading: mm 6.3
